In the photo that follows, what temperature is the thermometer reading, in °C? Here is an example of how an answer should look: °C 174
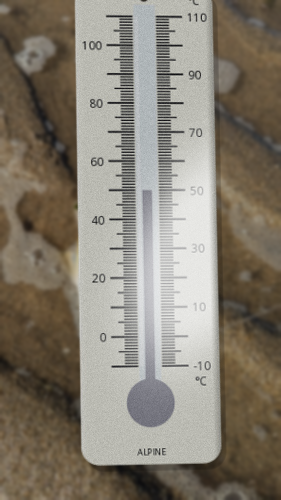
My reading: °C 50
